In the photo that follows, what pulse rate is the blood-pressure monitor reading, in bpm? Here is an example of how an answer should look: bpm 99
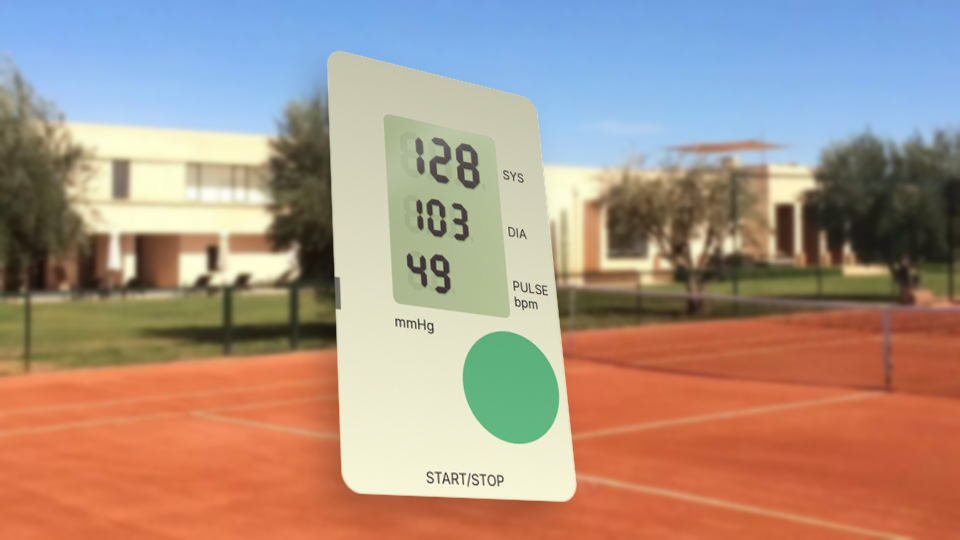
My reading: bpm 49
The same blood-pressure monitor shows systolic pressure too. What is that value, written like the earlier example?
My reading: mmHg 128
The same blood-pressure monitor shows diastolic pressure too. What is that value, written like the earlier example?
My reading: mmHg 103
